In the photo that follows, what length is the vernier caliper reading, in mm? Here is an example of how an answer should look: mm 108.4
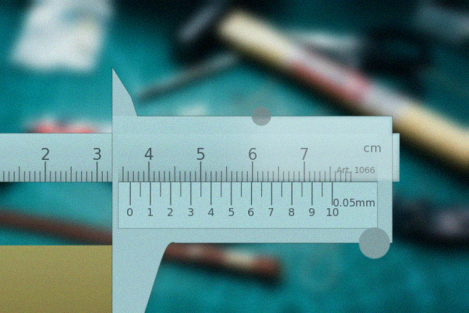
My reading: mm 36.4
